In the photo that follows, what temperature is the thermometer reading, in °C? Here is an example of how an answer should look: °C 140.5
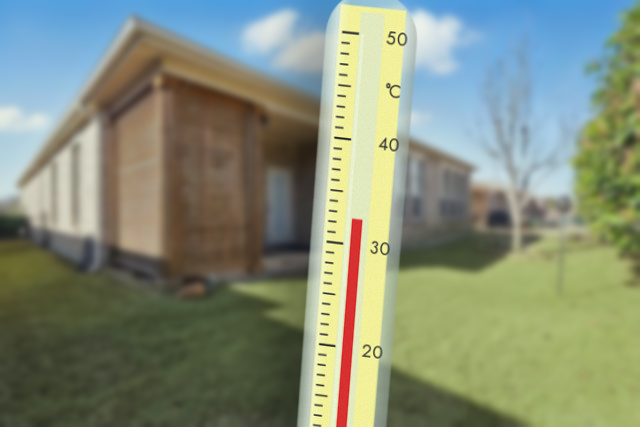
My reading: °C 32.5
